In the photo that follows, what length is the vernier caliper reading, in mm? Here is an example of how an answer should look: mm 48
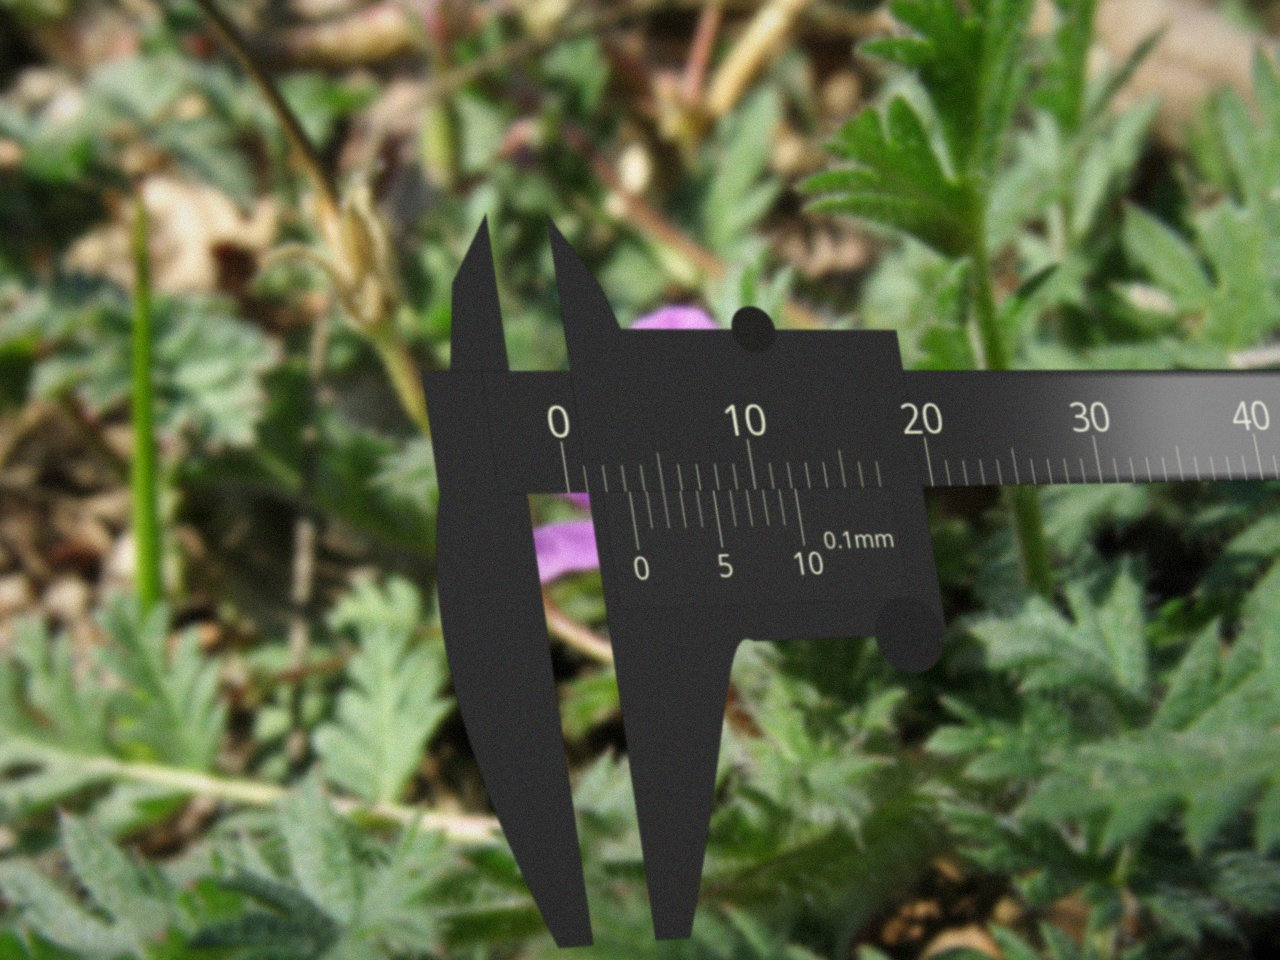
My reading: mm 3.2
